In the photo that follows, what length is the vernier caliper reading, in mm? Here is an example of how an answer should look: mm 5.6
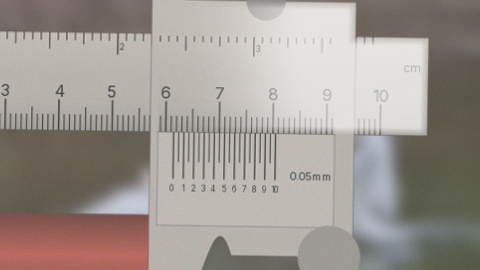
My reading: mm 61.5
